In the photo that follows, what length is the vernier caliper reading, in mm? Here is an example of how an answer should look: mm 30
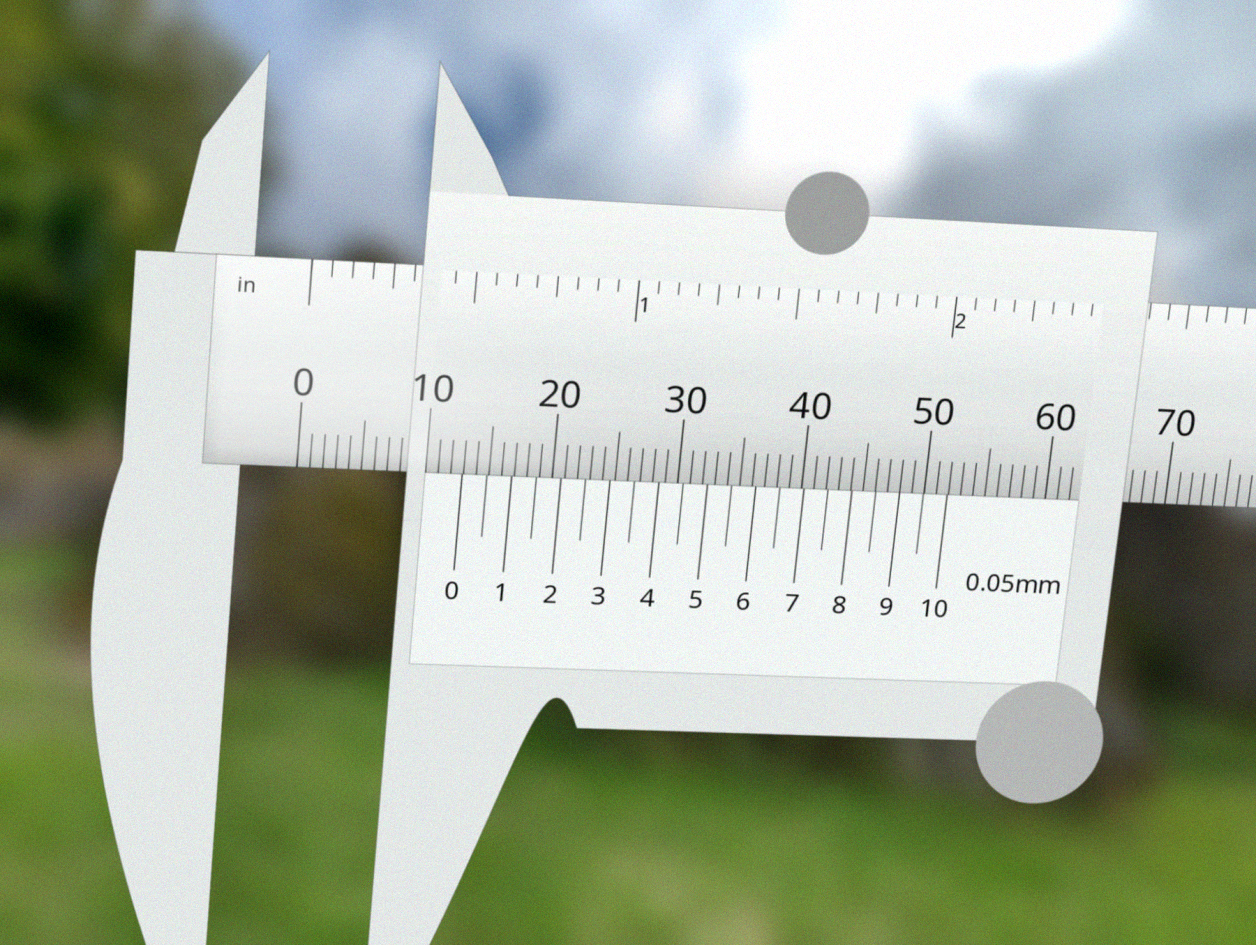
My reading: mm 12.9
